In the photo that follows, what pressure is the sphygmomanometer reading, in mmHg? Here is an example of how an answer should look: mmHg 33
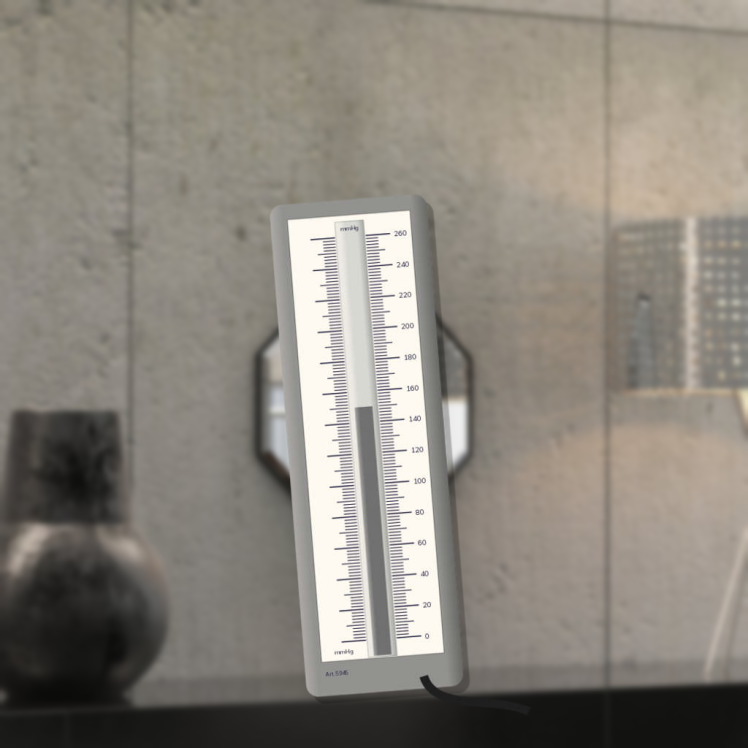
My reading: mmHg 150
